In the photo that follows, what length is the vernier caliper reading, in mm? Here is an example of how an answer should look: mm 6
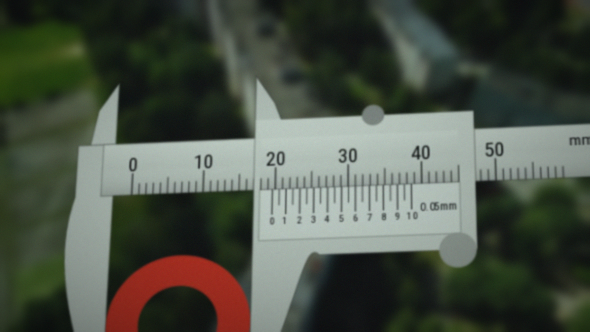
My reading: mm 19.6
